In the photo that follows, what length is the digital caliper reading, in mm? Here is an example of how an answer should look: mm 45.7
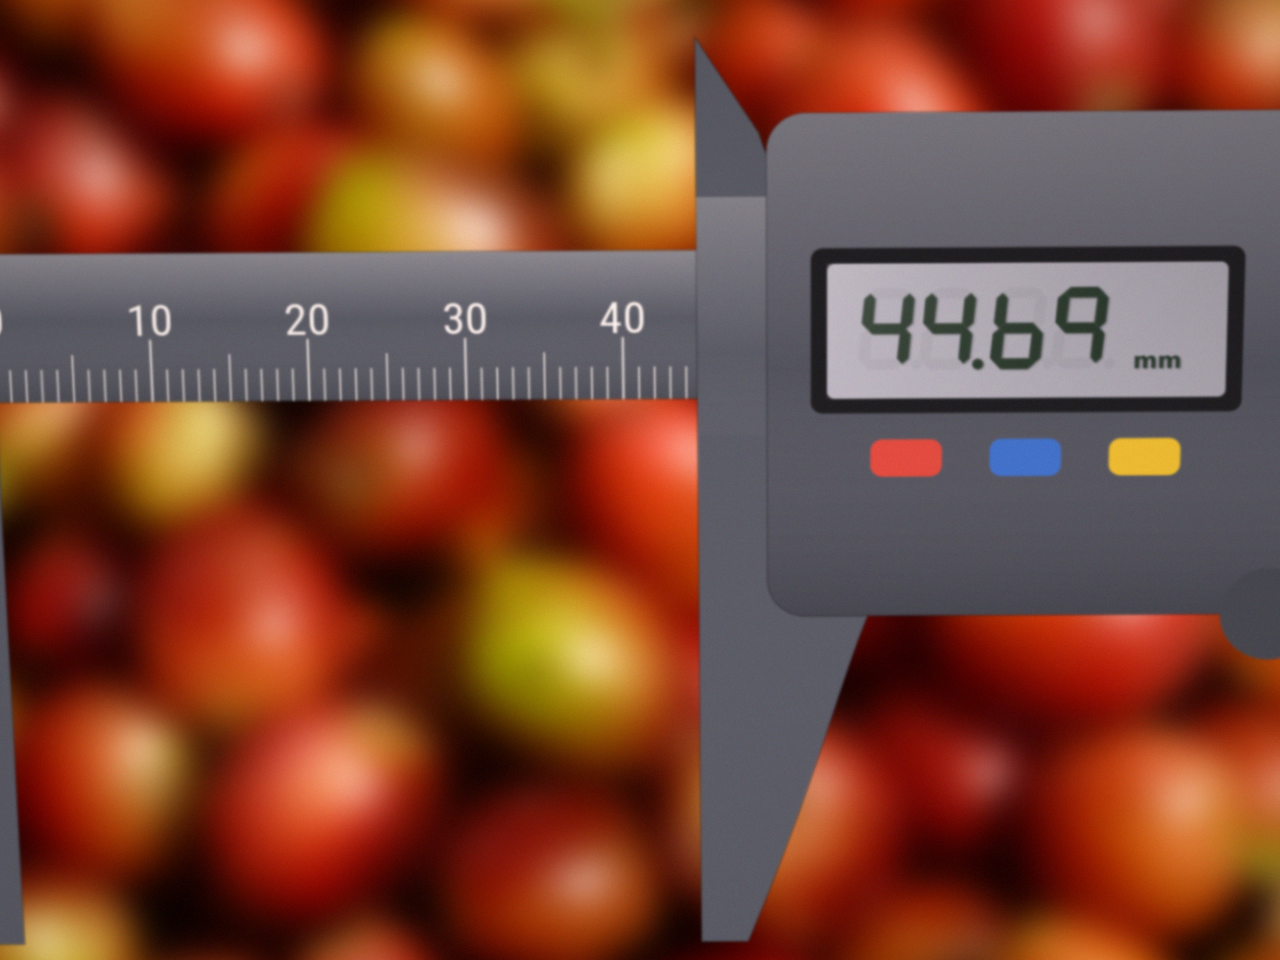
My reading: mm 44.69
